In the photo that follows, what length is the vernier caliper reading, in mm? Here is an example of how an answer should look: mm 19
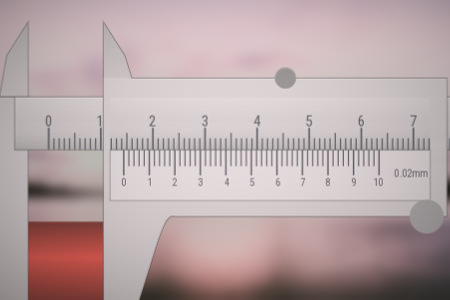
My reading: mm 14.4
